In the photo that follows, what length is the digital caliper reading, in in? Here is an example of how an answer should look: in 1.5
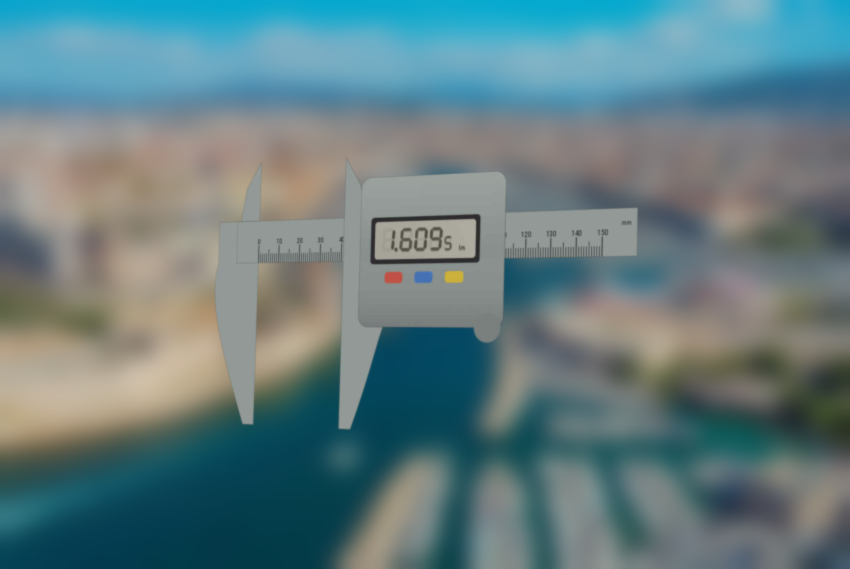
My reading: in 1.6095
